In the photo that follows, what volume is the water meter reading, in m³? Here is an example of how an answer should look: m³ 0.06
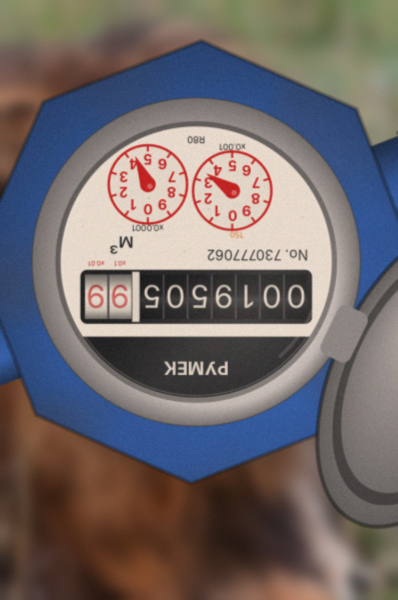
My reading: m³ 19505.9934
